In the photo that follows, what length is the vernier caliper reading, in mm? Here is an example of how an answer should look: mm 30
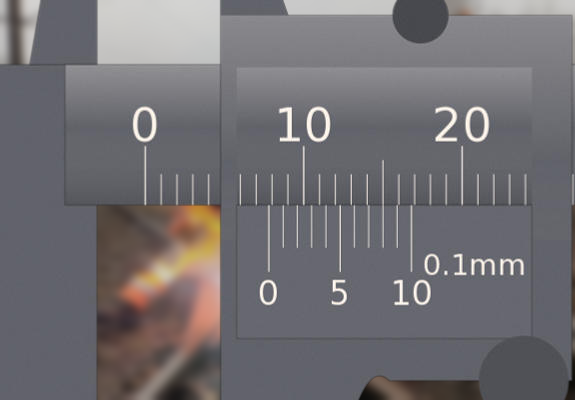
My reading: mm 7.8
